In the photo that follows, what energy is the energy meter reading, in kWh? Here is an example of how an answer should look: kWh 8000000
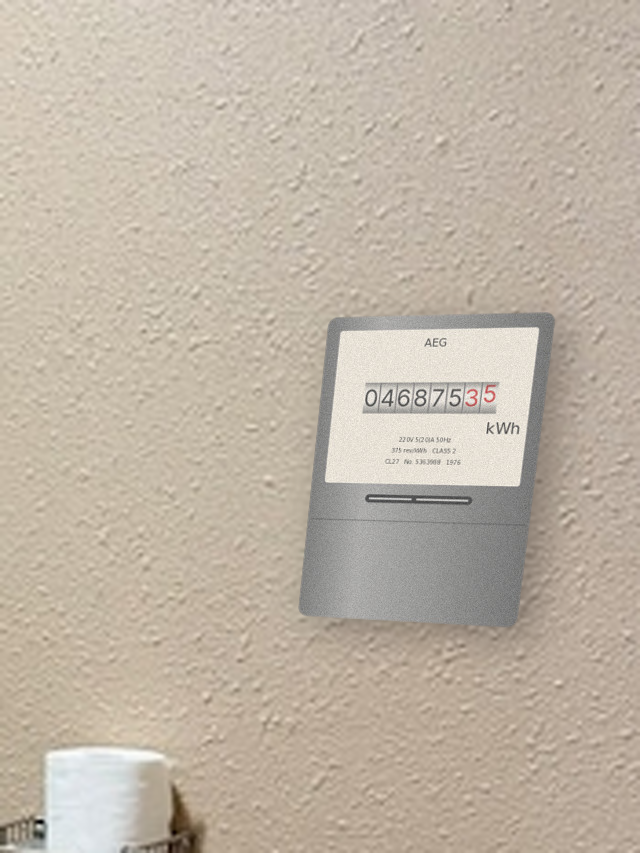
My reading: kWh 46875.35
